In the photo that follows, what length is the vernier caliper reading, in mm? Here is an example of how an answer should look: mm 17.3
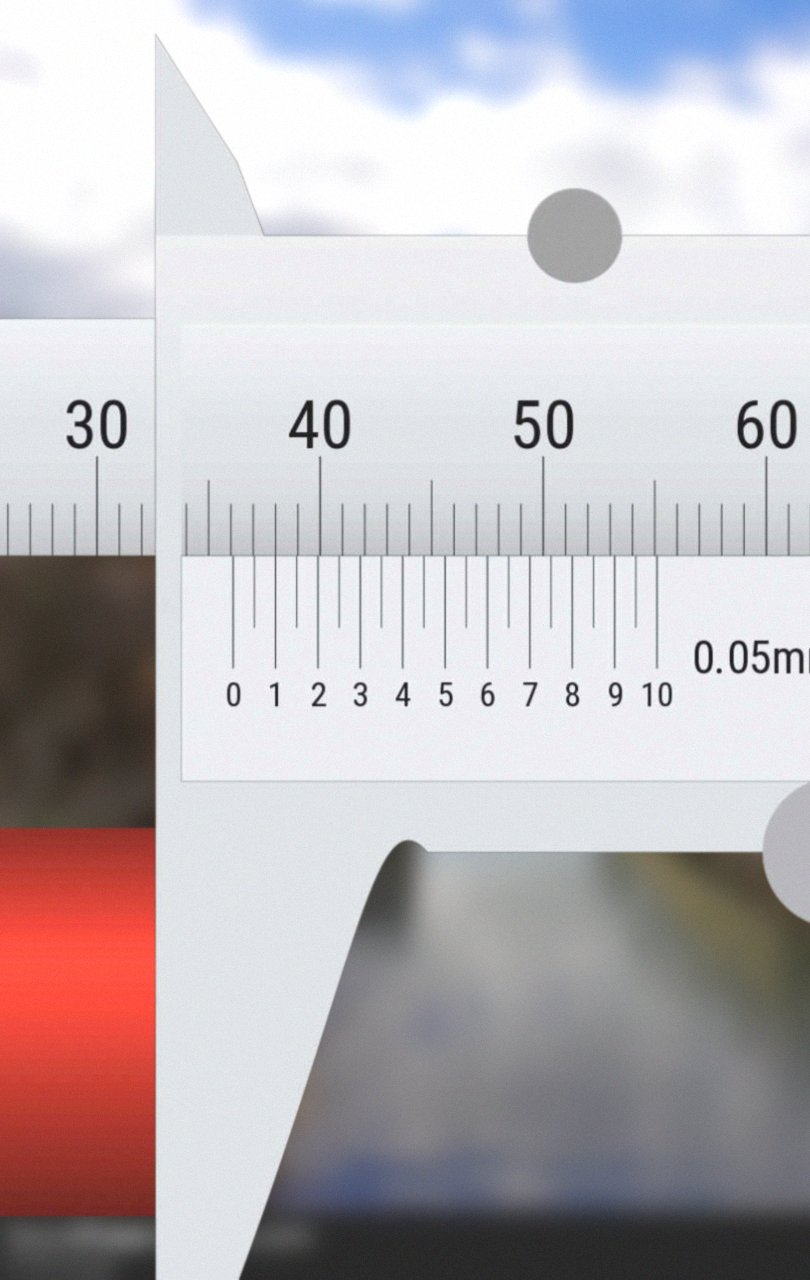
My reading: mm 36.1
